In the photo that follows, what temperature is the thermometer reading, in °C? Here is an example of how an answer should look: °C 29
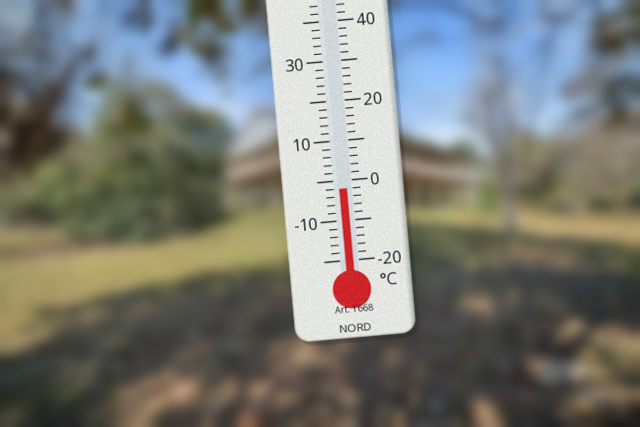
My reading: °C -2
